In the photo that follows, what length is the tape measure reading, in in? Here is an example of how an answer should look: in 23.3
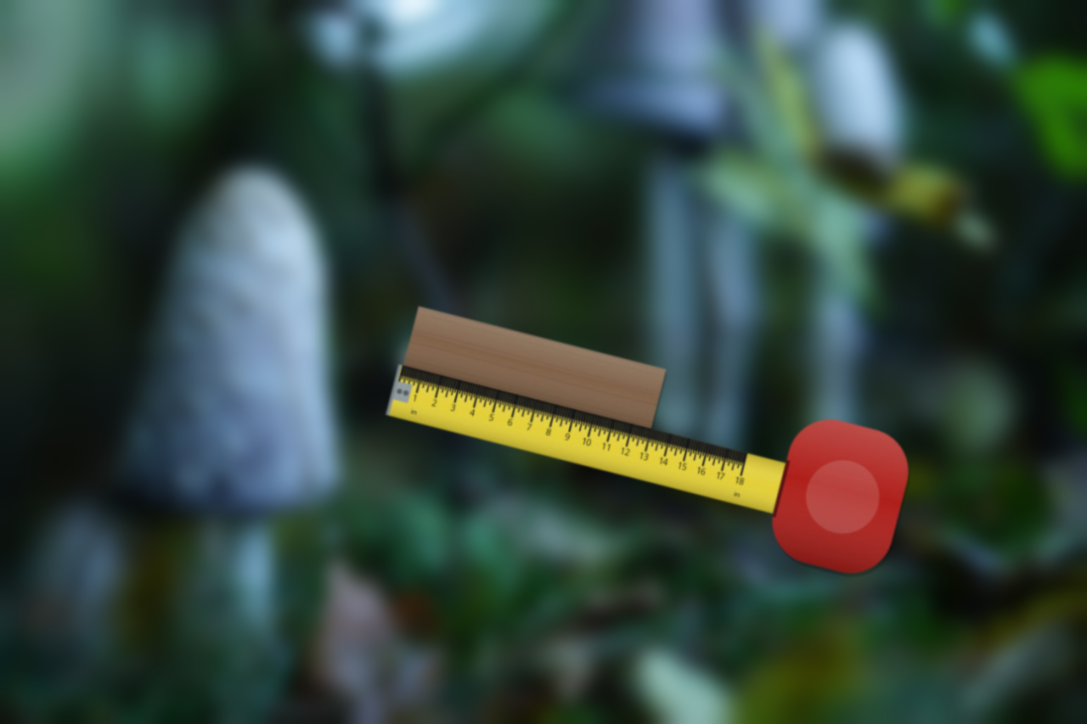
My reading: in 13
